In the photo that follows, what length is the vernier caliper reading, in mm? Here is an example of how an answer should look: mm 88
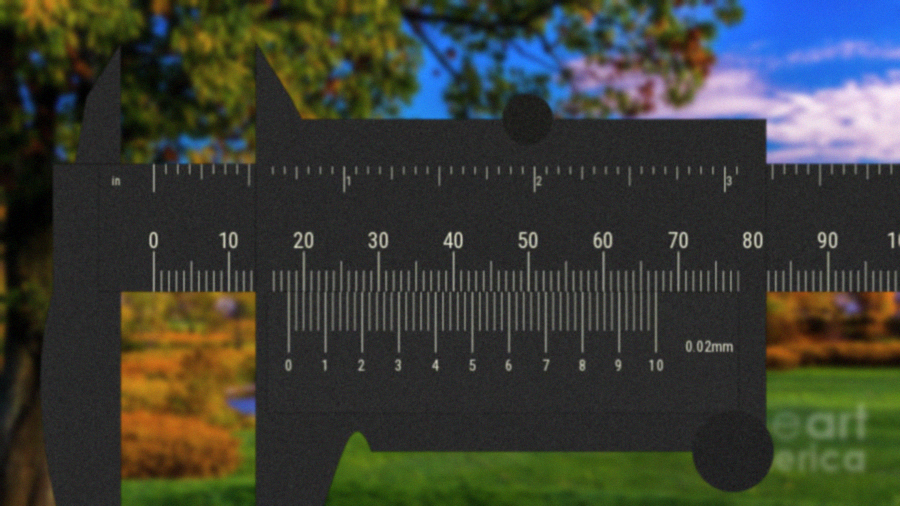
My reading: mm 18.0
